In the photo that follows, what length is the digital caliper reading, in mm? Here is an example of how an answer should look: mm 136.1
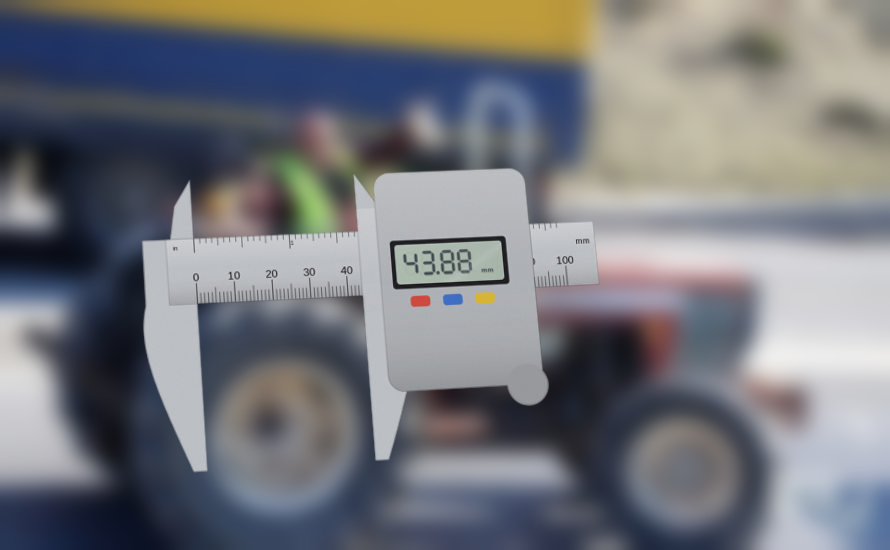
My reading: mm 43.88
